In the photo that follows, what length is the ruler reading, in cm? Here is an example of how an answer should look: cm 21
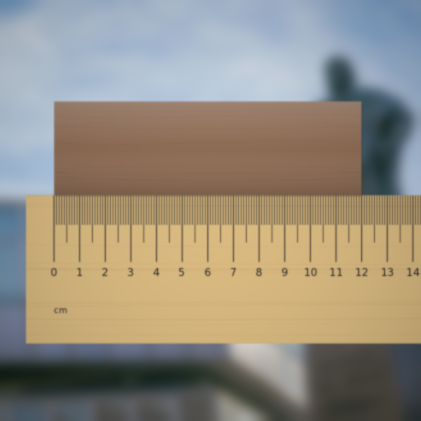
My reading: cm 12
